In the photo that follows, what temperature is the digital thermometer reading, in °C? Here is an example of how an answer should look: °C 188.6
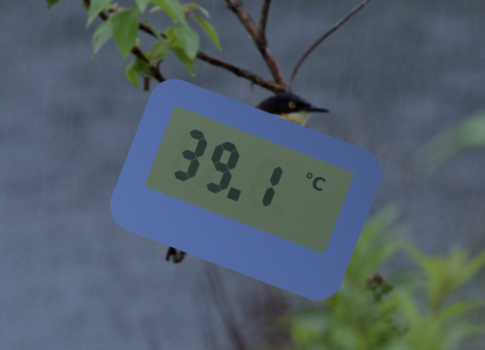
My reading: °C 39.1
